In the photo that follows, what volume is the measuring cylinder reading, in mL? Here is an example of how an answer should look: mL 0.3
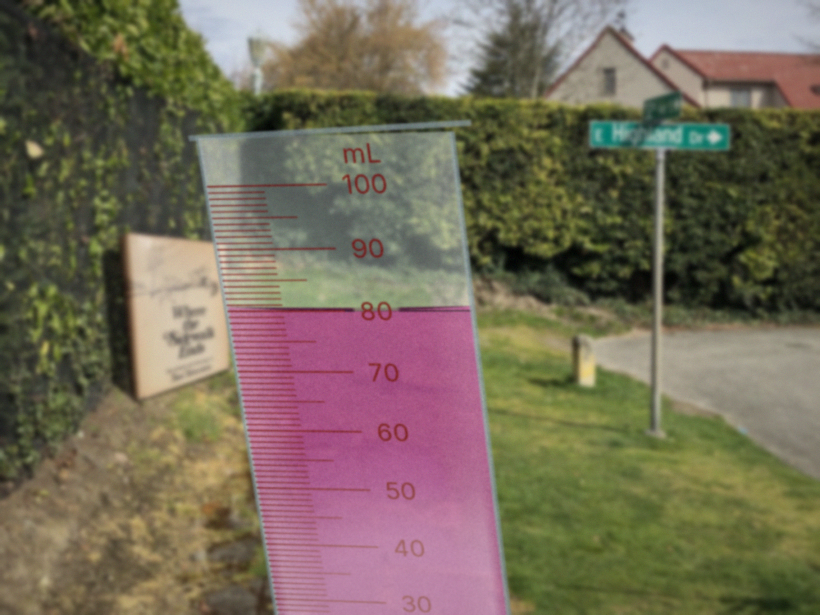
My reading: mL 80
